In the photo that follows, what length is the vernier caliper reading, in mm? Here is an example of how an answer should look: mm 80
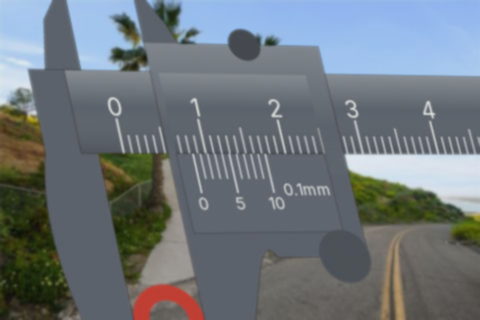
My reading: mm 8.4
